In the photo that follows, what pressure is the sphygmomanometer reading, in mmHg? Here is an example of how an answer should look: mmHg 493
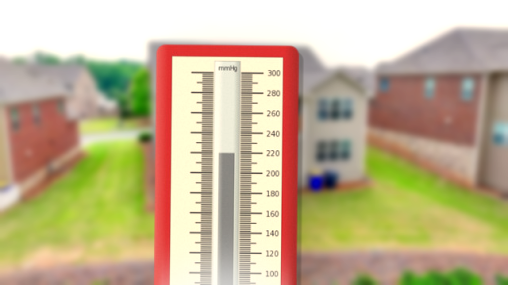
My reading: mmHg 220
